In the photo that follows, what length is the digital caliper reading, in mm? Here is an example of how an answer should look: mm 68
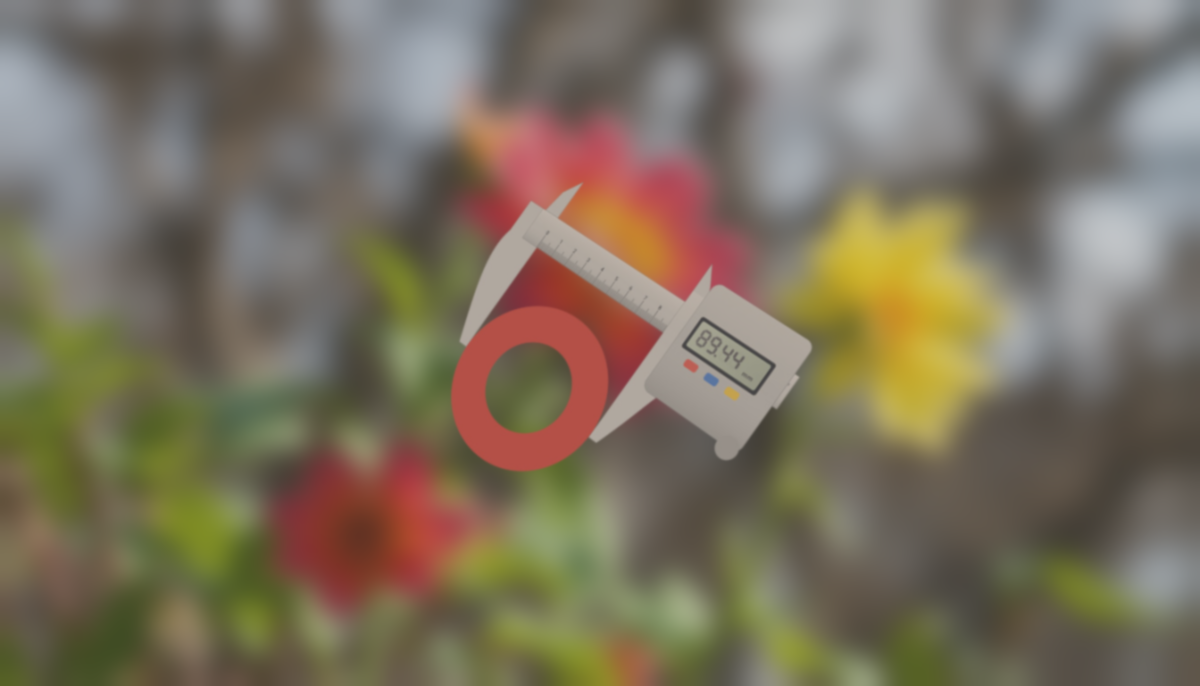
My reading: mm 89.44
